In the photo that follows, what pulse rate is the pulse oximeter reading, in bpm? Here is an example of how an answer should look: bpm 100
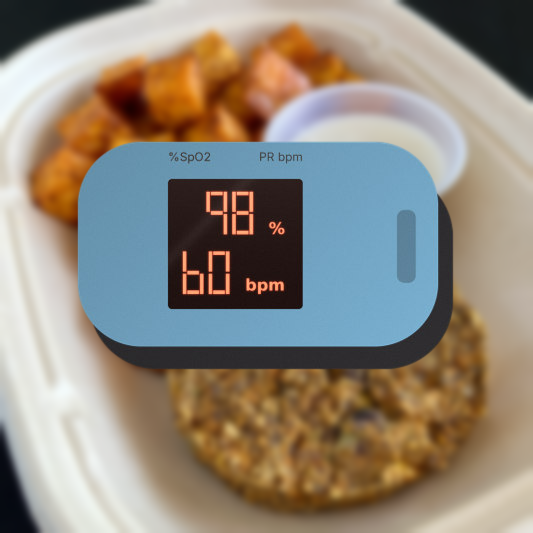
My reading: bpm 60
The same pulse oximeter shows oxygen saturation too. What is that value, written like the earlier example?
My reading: % 98
